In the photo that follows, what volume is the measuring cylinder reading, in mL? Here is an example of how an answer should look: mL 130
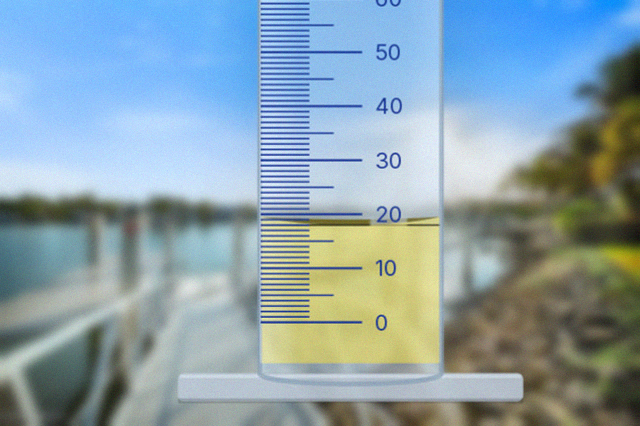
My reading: mL 18
